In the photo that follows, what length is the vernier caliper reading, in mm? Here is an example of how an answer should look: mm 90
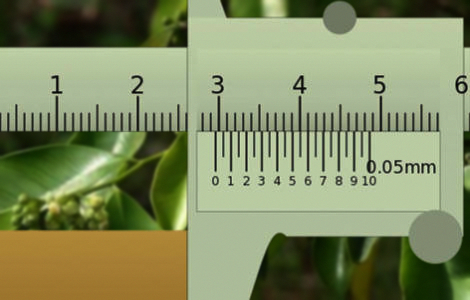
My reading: mm 29.6
